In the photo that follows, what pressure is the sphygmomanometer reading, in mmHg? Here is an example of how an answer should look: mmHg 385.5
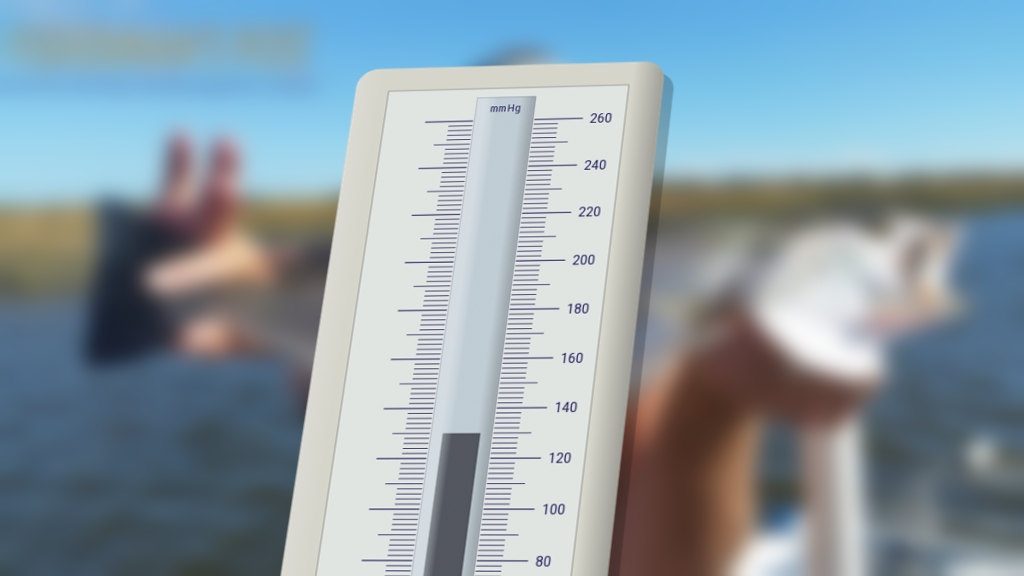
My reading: mmHg 130
